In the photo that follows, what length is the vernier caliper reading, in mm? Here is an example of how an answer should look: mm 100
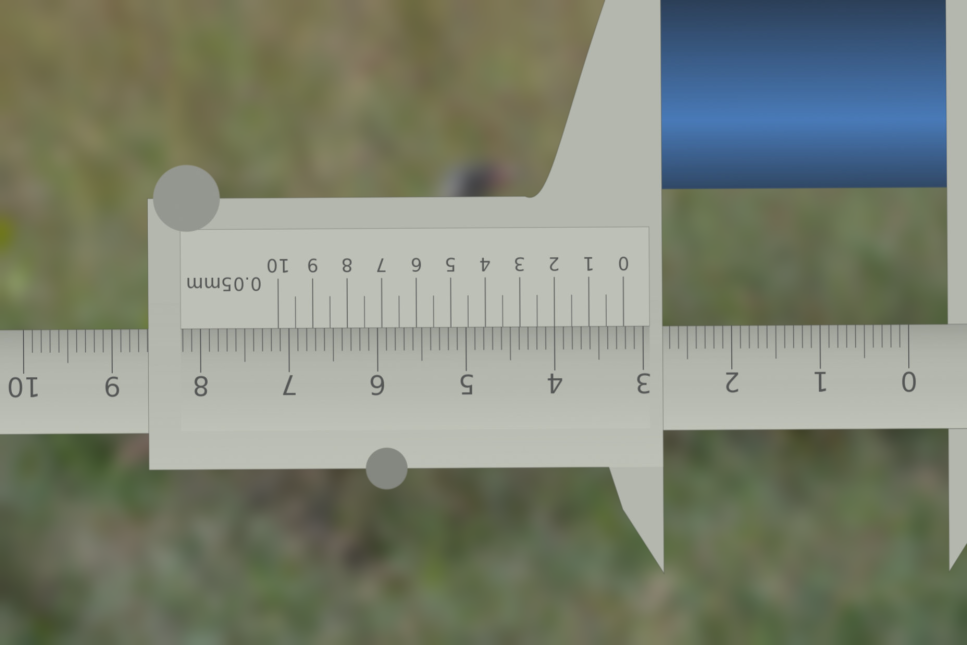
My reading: mm 32.2
